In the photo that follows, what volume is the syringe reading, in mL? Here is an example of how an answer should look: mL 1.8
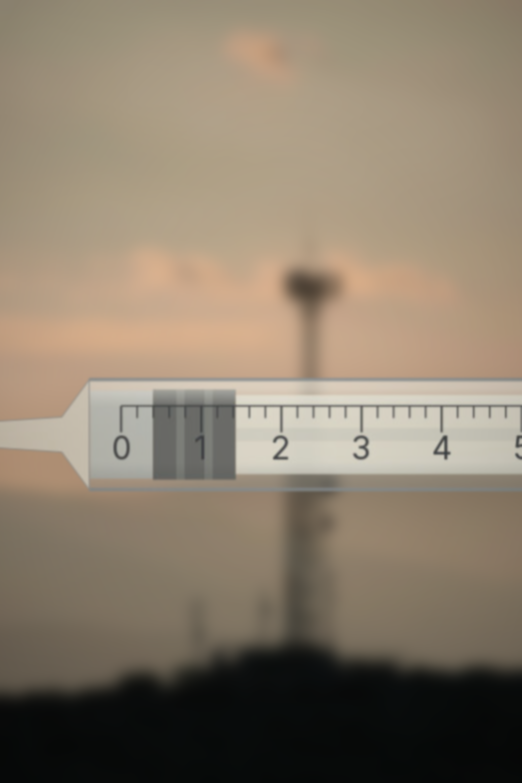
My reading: mL 0.4
